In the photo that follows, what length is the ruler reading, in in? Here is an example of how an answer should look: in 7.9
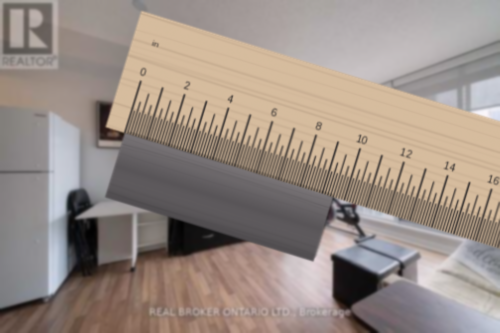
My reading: in 9.5
